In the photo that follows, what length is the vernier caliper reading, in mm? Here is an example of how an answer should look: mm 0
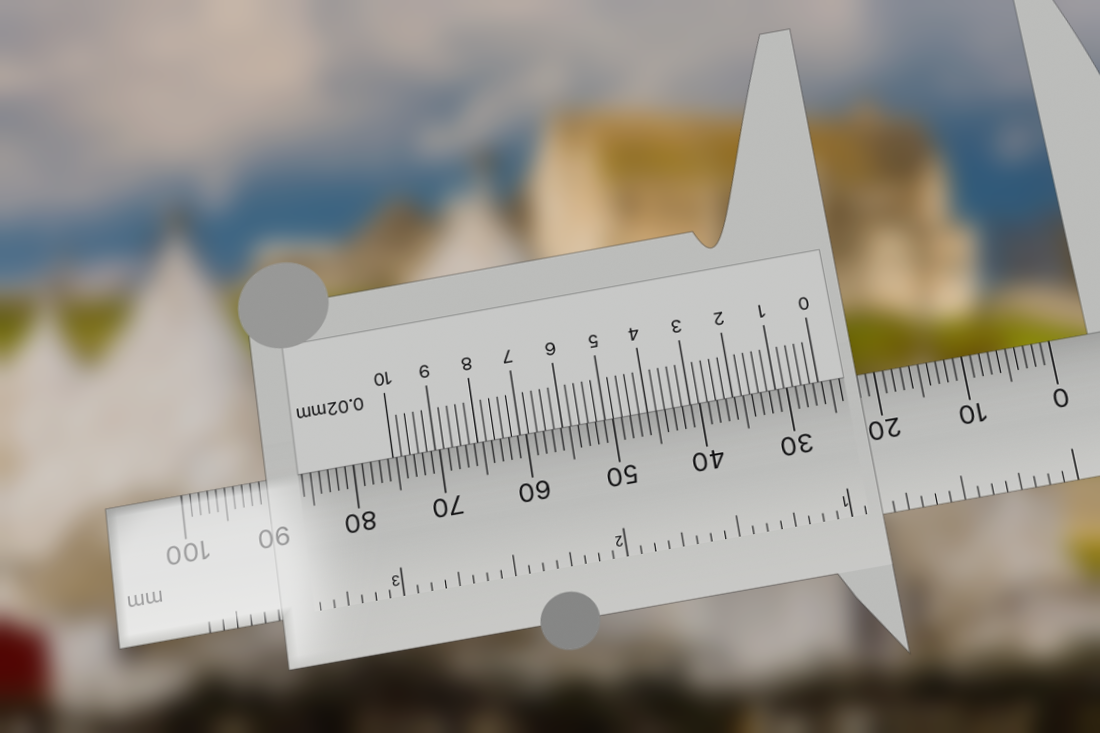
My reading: mm 26.4
